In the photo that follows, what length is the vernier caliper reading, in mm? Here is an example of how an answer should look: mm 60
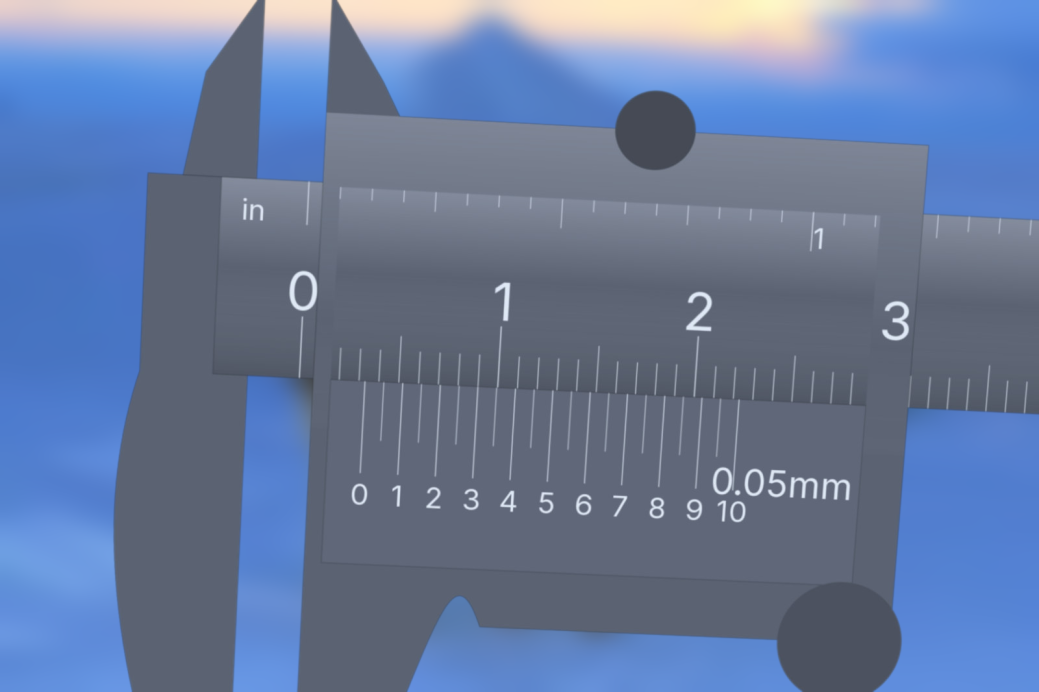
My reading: mm 3.3
